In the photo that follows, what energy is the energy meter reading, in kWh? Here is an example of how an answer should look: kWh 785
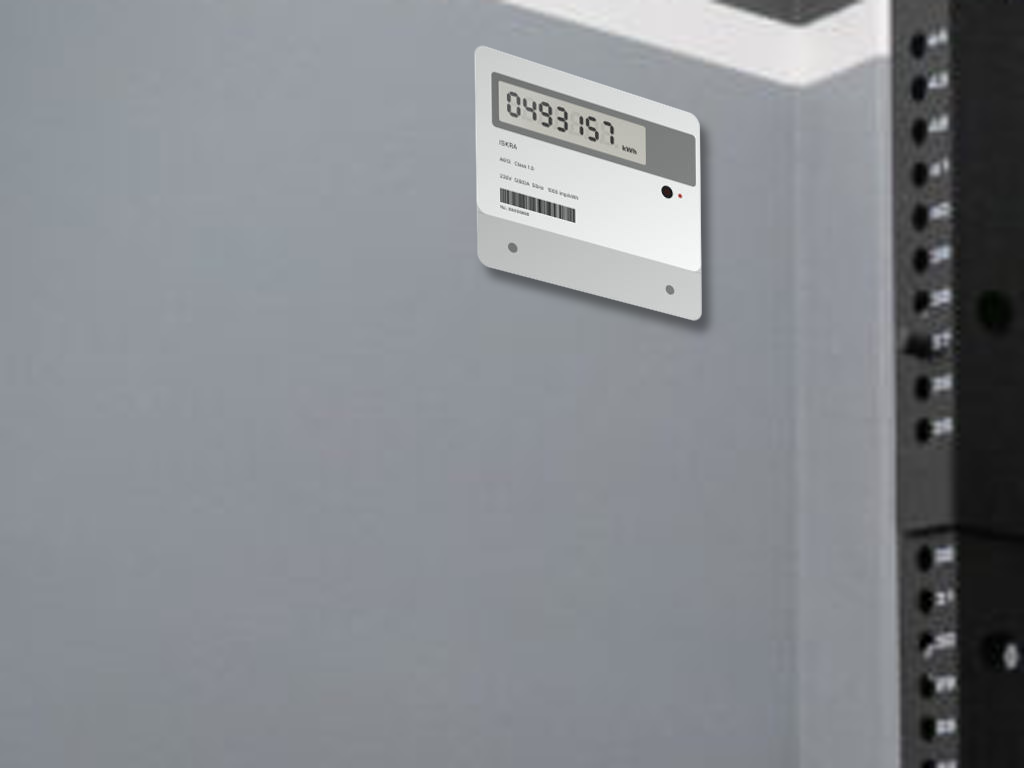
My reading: kWh 493157
